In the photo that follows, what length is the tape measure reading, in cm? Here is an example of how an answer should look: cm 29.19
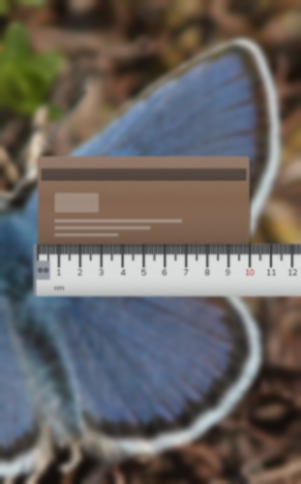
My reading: cm 10
